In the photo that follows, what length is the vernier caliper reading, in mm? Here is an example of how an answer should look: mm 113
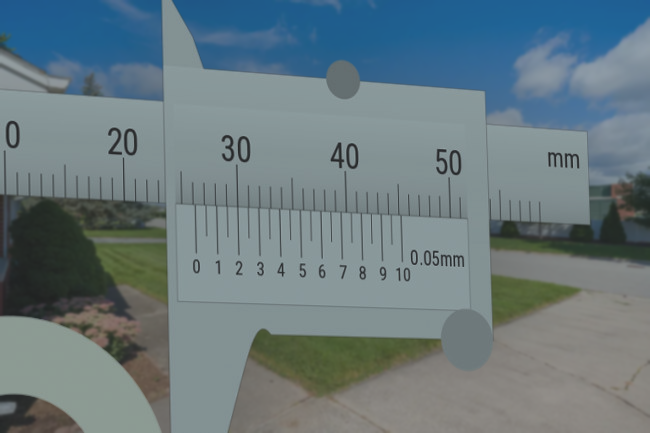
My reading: mm 26.2
